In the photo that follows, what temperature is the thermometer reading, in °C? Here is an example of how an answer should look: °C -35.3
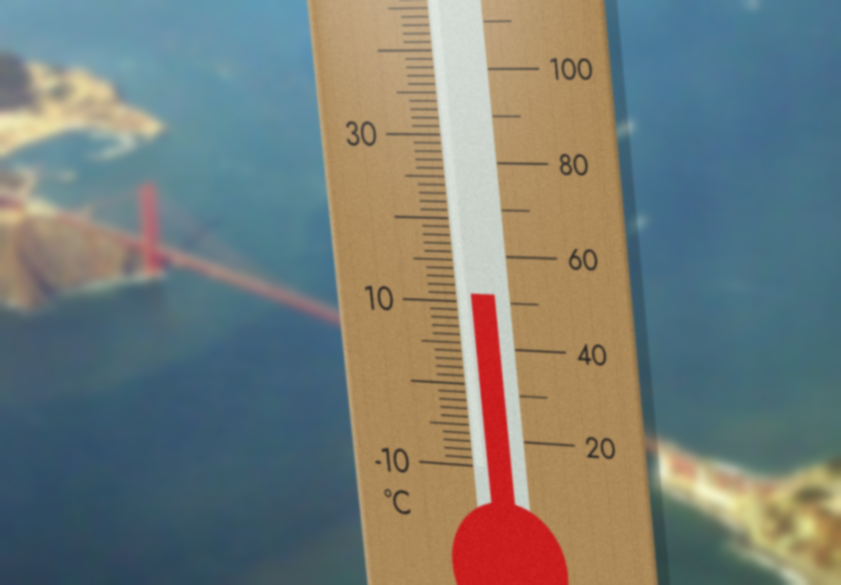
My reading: °C 11
